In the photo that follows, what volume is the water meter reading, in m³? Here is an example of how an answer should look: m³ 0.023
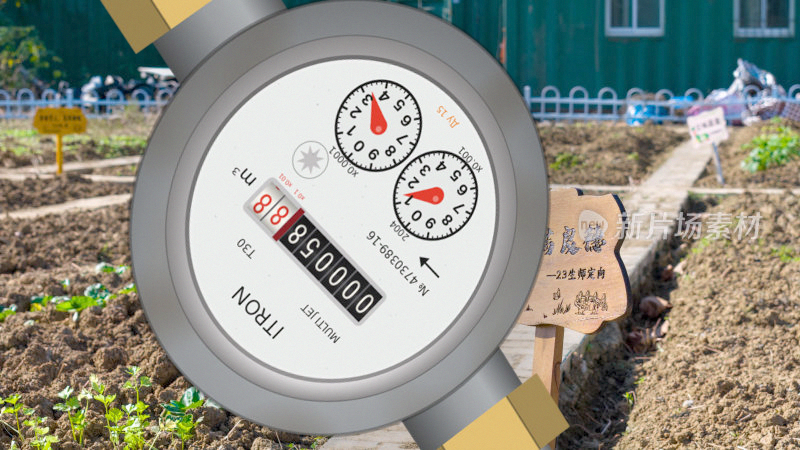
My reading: m³ 58.8813
